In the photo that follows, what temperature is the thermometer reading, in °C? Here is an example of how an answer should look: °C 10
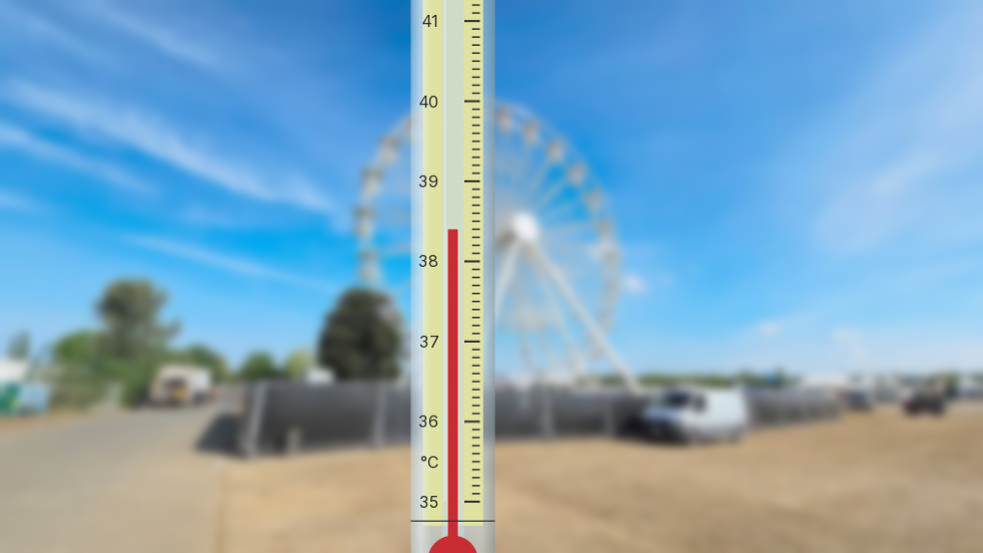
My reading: °C 38.4
